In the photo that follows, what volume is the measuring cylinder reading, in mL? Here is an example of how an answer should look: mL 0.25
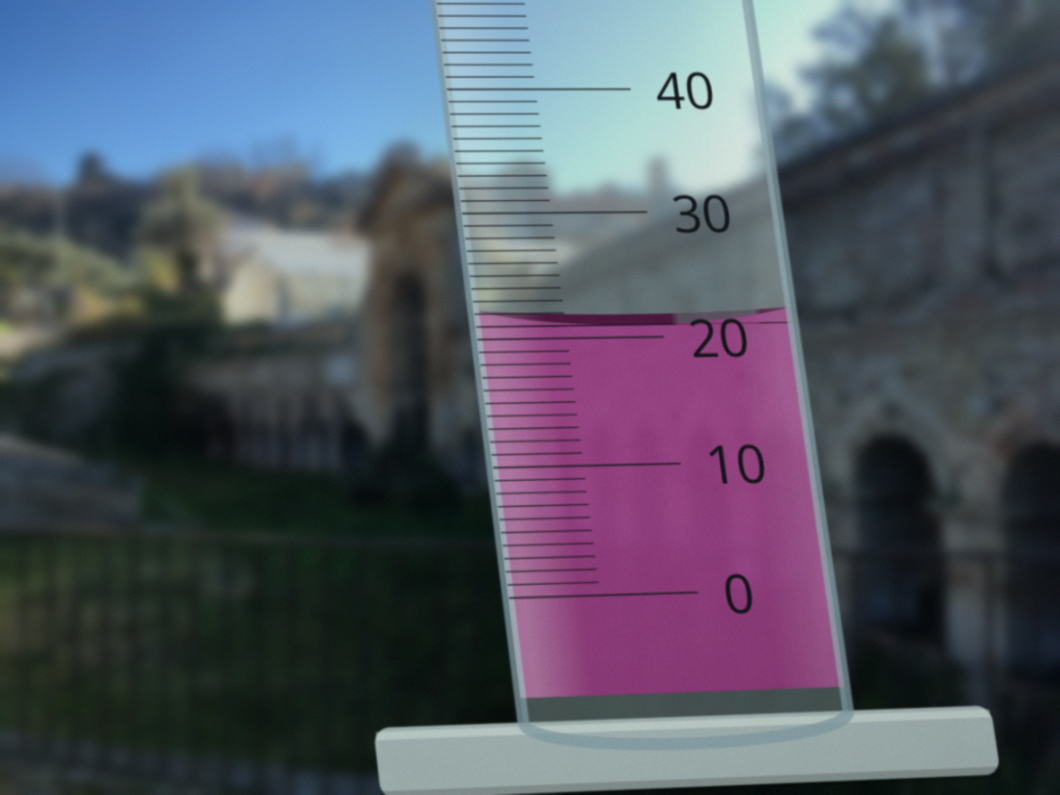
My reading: mL 21
